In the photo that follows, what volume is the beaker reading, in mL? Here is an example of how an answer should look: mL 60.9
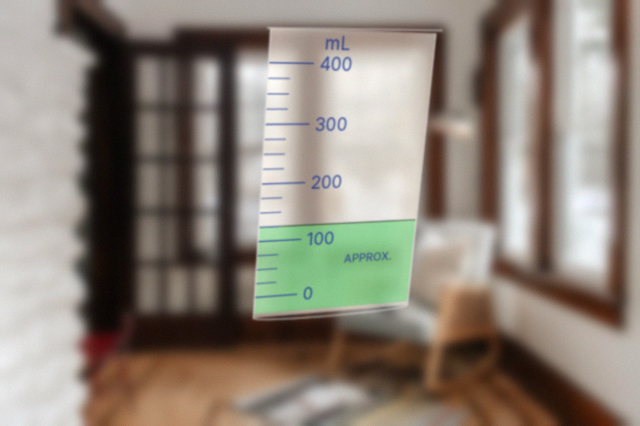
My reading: mL 125
